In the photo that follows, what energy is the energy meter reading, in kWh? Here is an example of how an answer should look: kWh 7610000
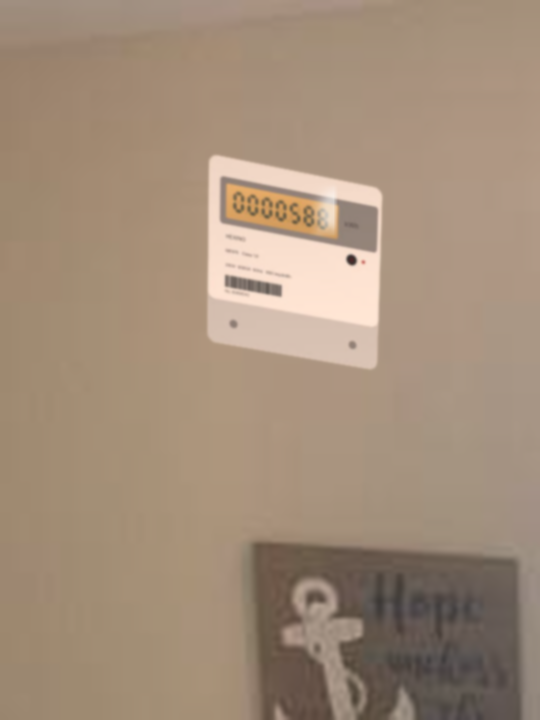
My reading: kWh 588
